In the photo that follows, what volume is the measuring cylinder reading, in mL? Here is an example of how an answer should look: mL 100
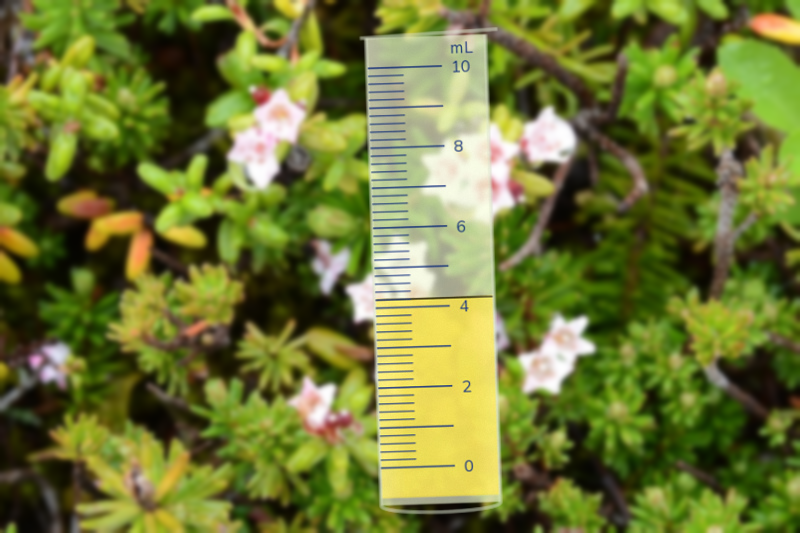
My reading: mL 4.2
